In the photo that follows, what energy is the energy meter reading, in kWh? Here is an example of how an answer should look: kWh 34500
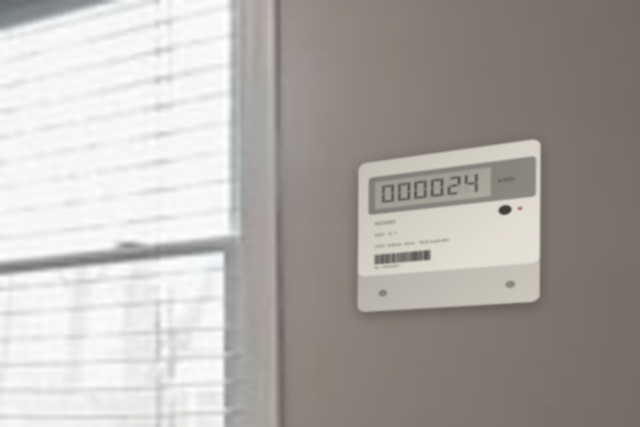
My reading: kWh 24
